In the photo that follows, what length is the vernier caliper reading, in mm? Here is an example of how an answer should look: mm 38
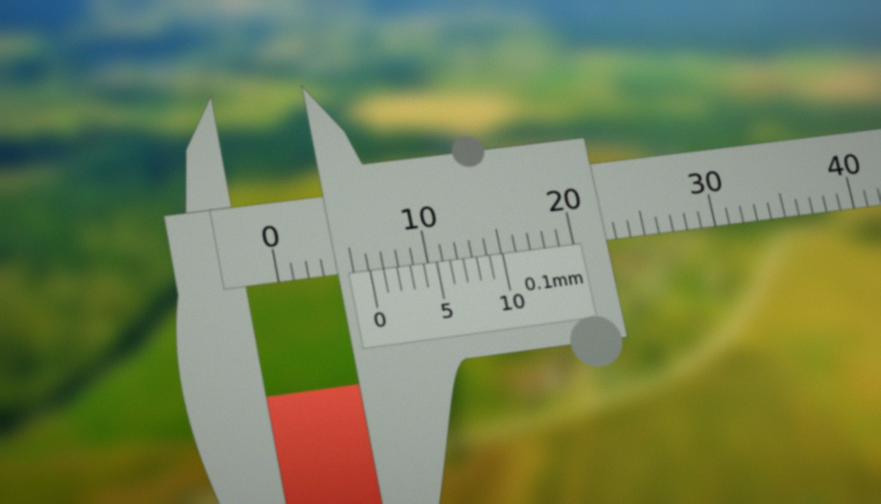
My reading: mm 6.1
